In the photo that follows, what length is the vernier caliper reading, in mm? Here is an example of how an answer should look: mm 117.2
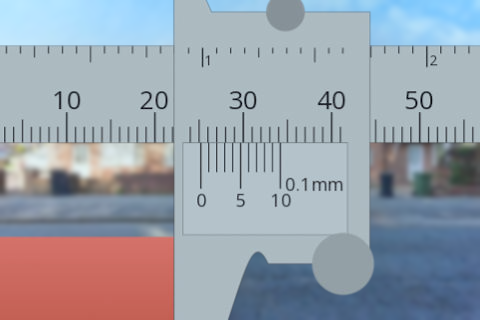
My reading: mm 25.2
